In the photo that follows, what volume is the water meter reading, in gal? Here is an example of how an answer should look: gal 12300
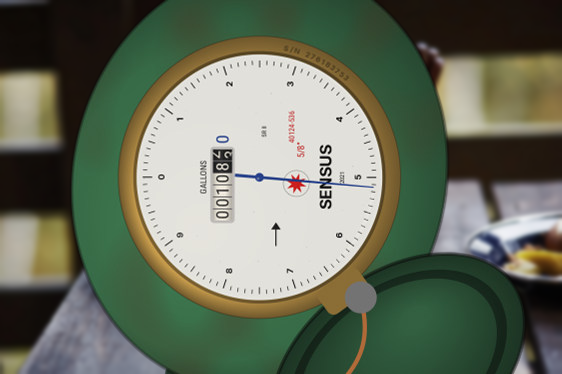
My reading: gal 10825.1
